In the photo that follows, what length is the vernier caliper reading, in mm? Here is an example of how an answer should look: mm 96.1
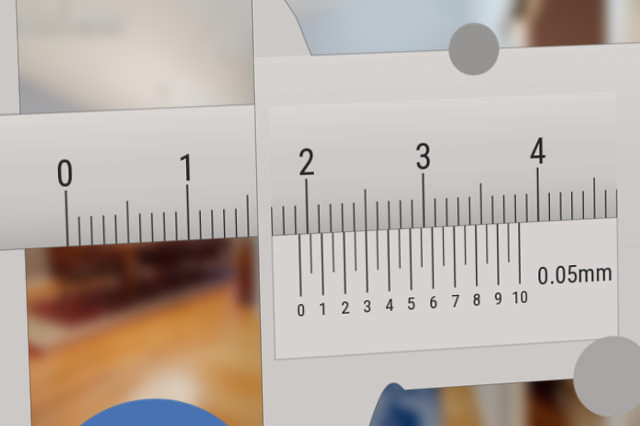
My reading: mm 19.3
